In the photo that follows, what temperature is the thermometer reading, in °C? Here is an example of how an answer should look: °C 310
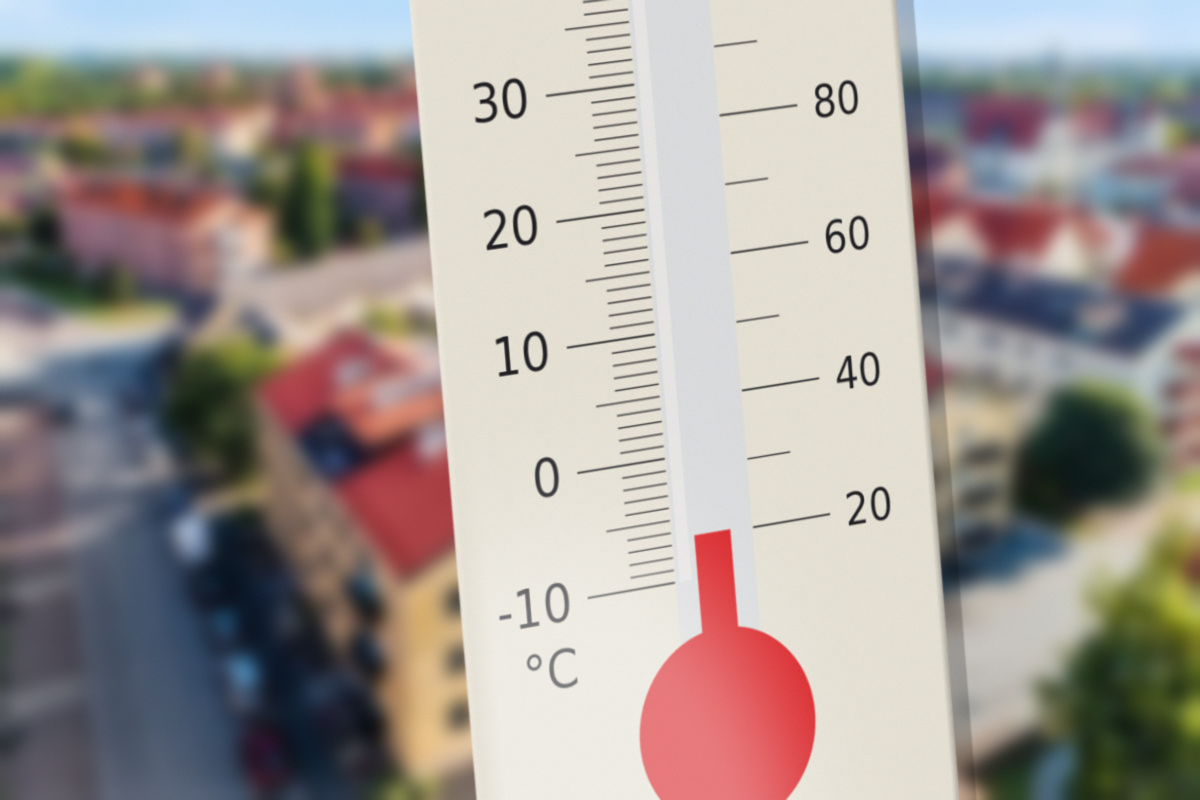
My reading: °C -6.5
